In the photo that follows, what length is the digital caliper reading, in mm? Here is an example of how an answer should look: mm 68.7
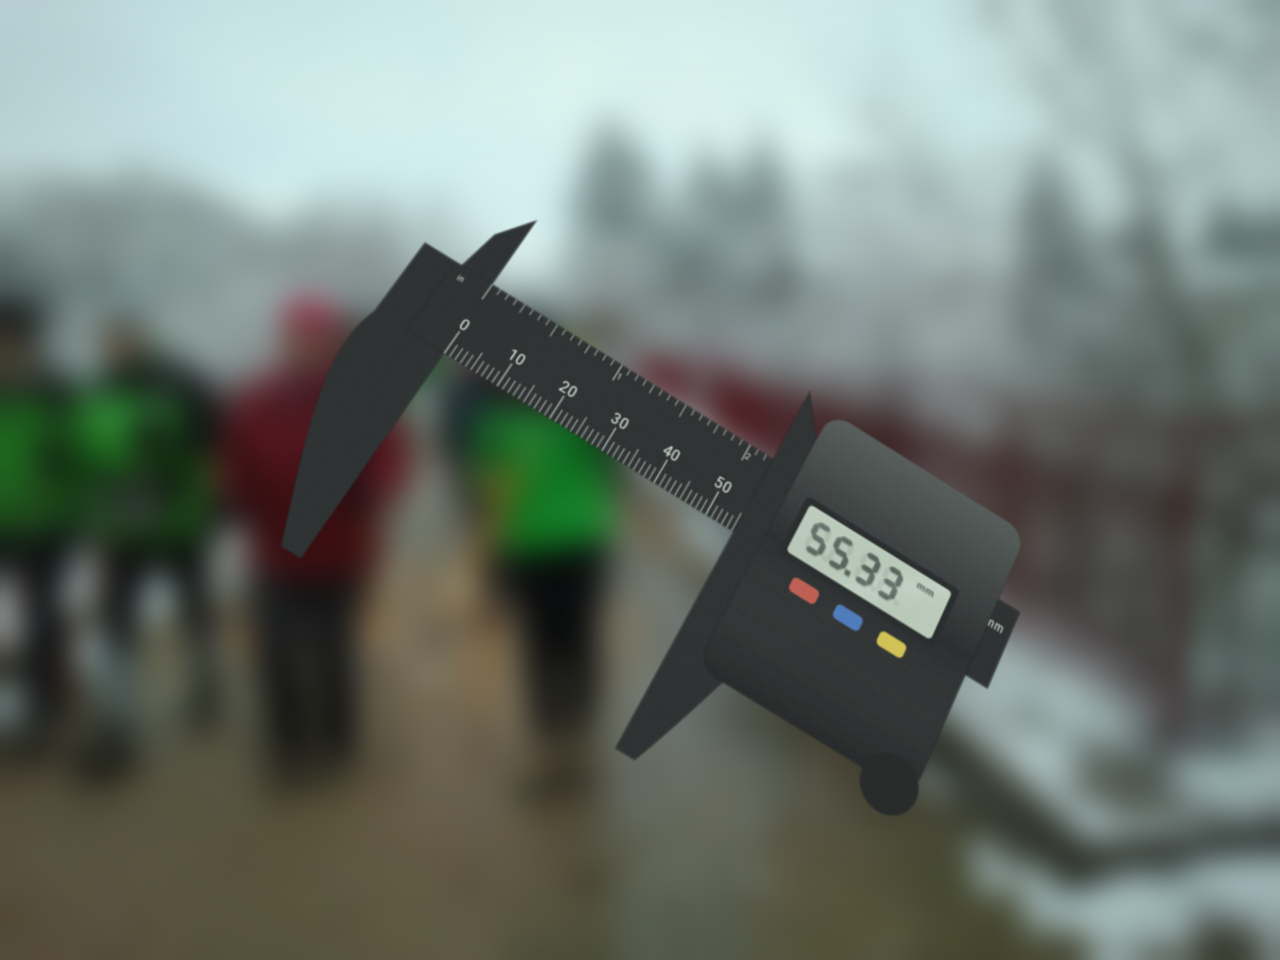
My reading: mm 55.33
